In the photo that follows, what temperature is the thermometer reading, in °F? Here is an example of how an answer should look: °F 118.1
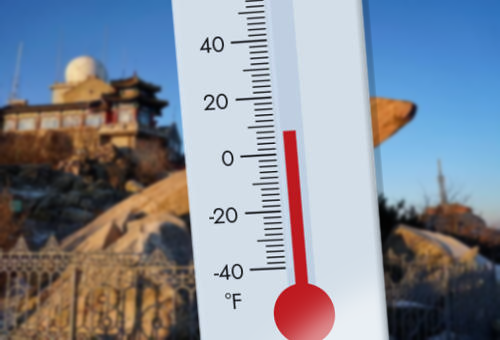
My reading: °F 8
